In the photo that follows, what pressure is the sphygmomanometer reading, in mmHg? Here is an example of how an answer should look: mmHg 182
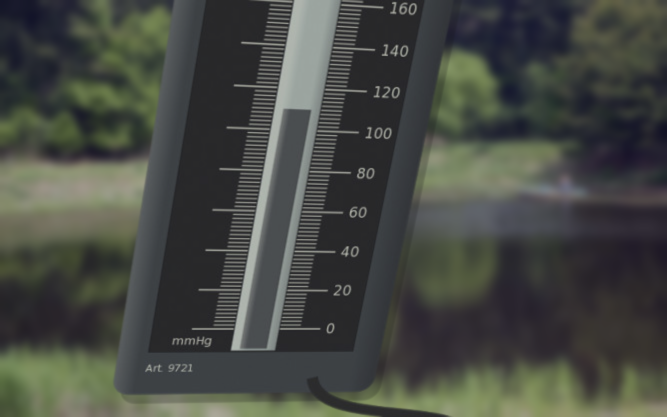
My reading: mmHg 110
